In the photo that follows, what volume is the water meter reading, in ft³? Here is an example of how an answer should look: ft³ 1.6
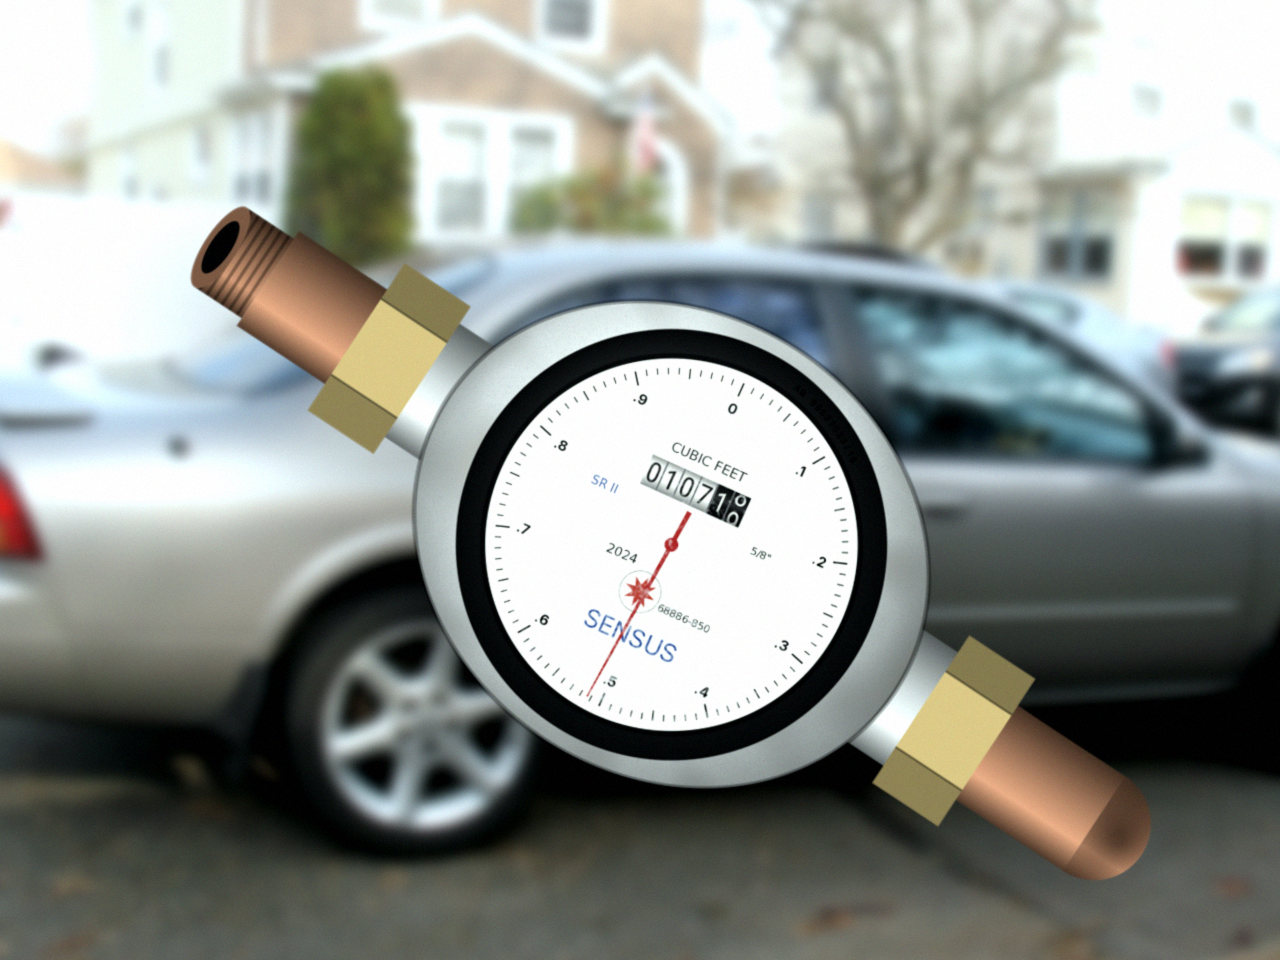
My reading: ft³ 10718.51
